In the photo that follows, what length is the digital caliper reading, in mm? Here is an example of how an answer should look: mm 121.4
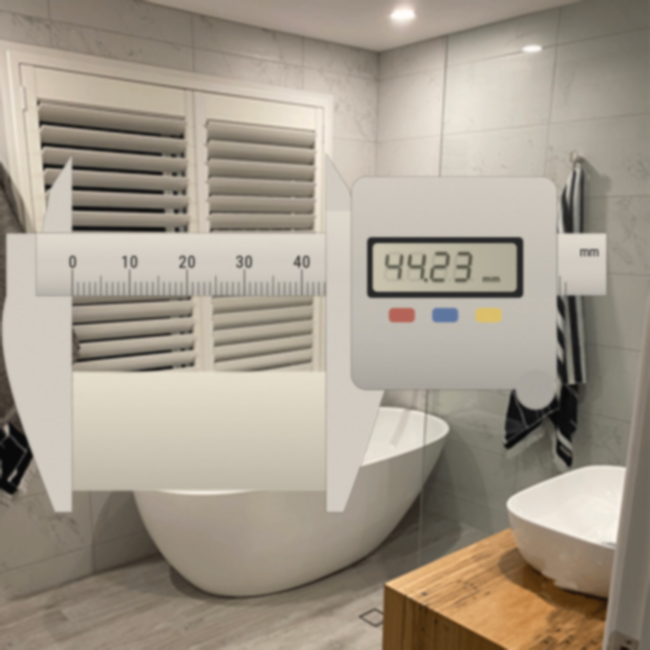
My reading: mm 44.23
